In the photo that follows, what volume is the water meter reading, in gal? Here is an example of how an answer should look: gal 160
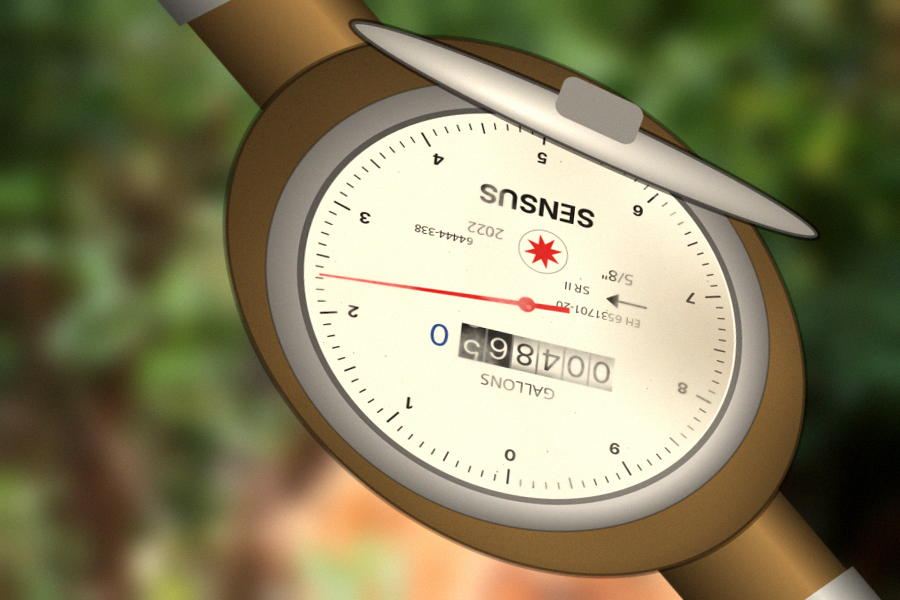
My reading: gal 48652.3
